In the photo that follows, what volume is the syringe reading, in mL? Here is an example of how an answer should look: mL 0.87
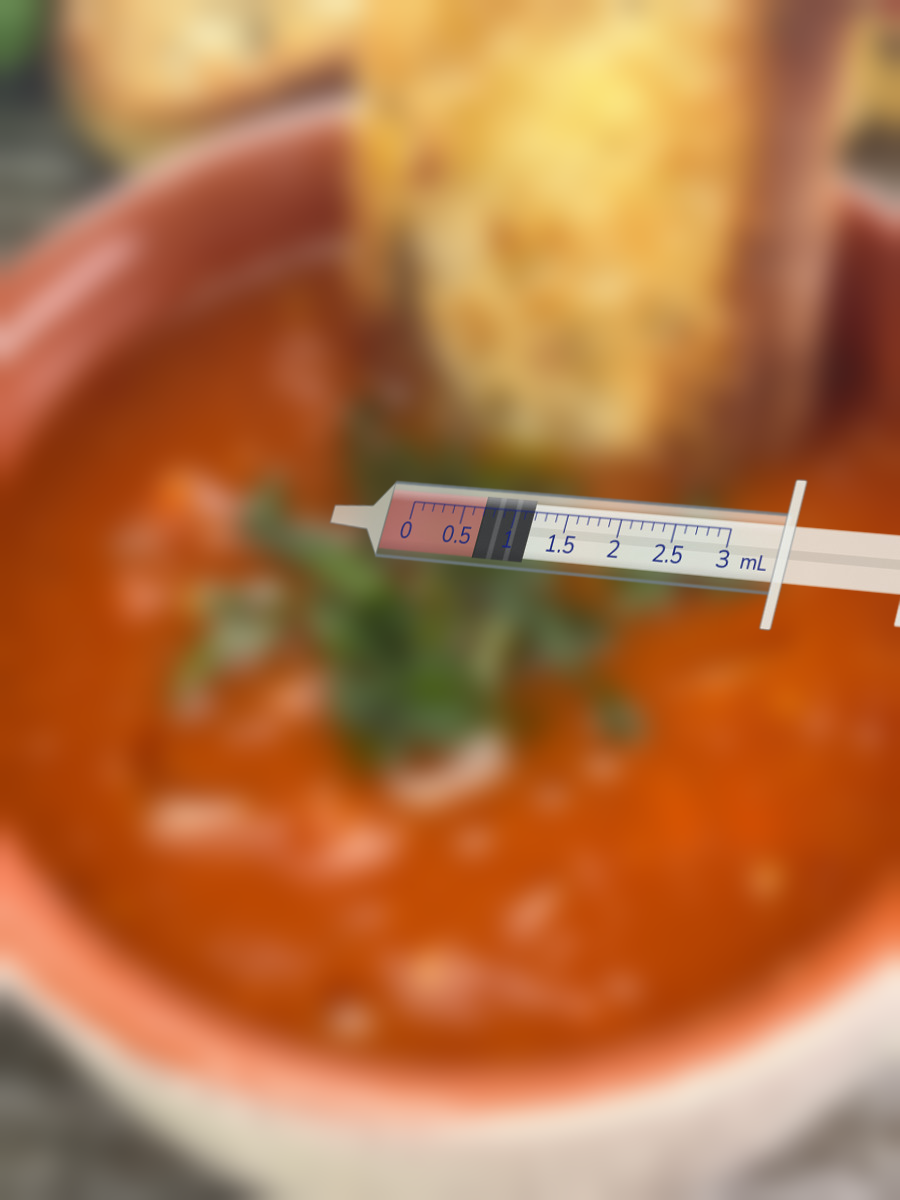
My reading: mL 0.7
